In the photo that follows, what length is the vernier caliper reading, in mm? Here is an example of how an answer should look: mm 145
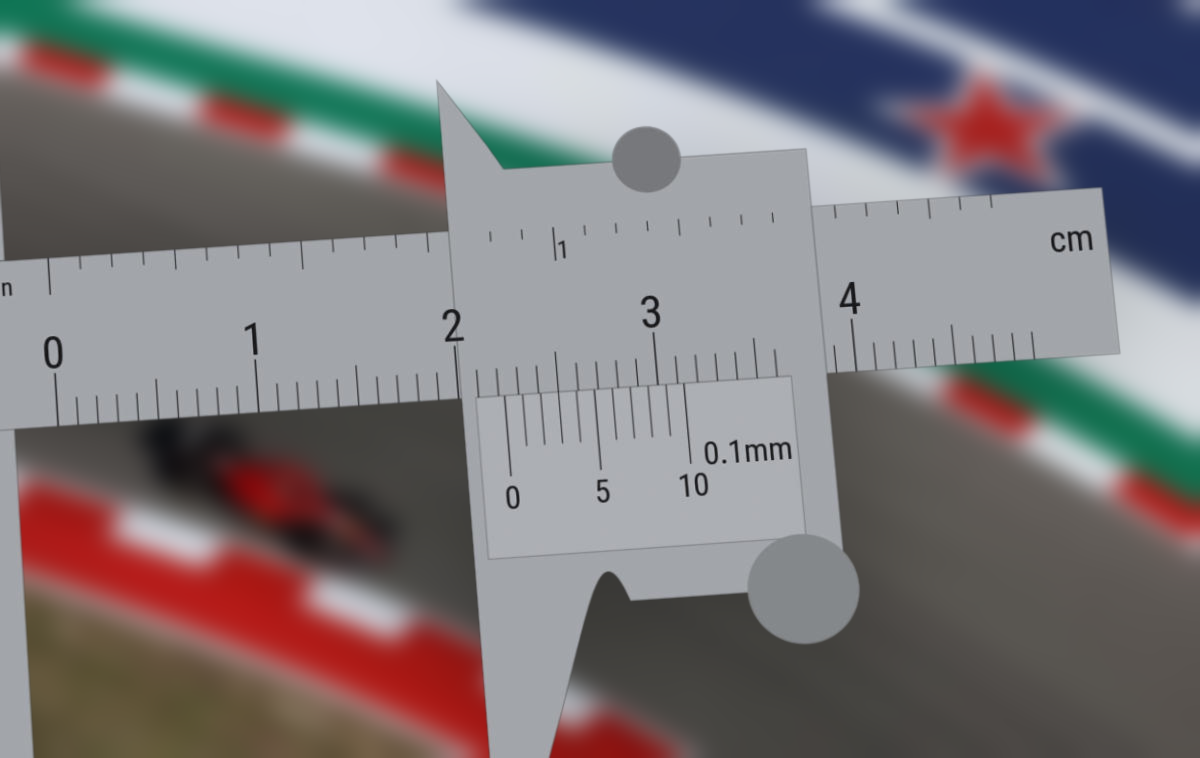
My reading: mm 22.3
